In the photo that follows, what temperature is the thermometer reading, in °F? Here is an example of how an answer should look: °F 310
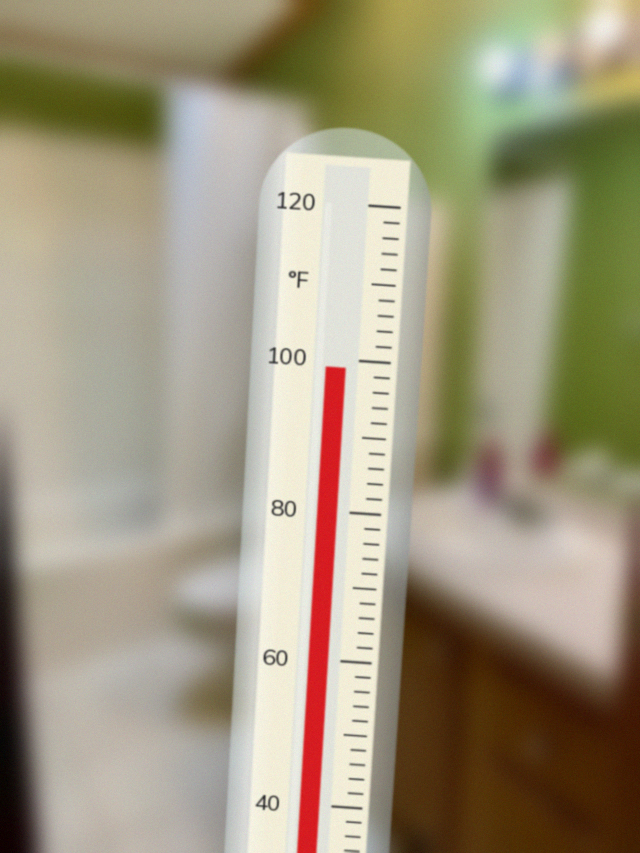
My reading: °F 99
